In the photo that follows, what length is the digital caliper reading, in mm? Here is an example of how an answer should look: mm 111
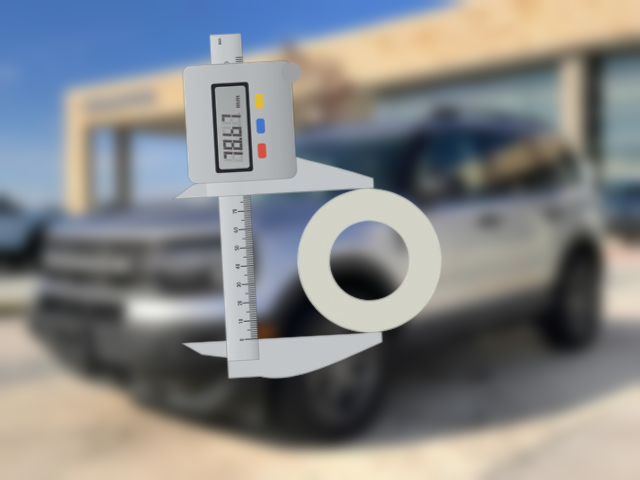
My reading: mm 78.67
